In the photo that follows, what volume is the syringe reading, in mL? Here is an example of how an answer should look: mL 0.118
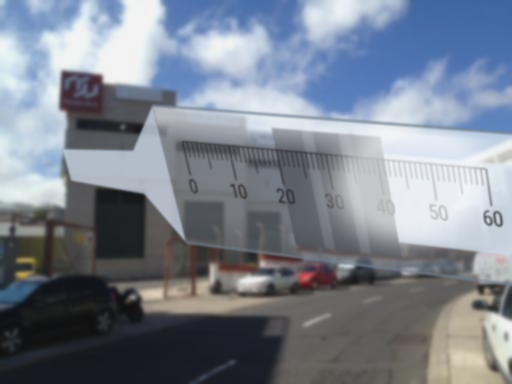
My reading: mL 20
